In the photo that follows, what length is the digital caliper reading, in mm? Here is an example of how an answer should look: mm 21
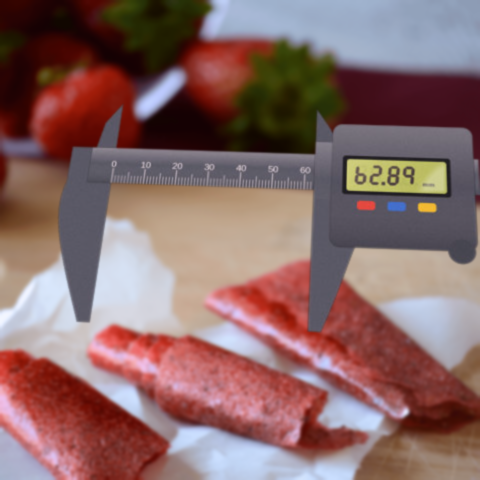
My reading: mm 62.89
